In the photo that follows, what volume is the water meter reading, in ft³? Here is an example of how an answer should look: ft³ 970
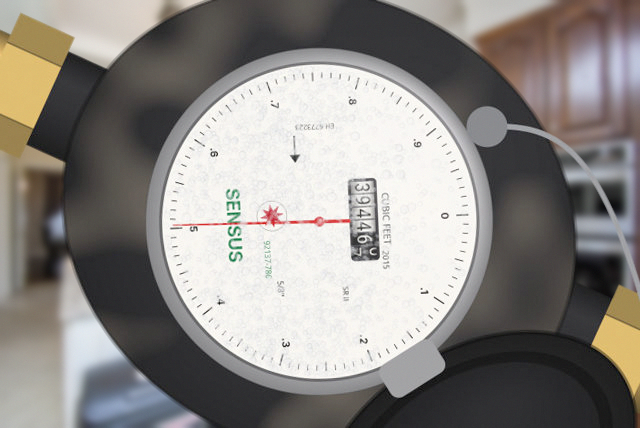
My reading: ft³ 394466.50
